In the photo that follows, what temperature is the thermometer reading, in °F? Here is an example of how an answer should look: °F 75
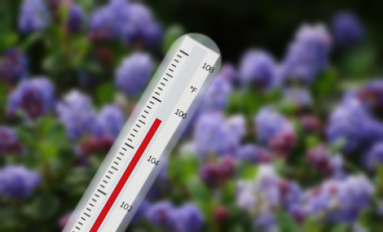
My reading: °F 105.4
